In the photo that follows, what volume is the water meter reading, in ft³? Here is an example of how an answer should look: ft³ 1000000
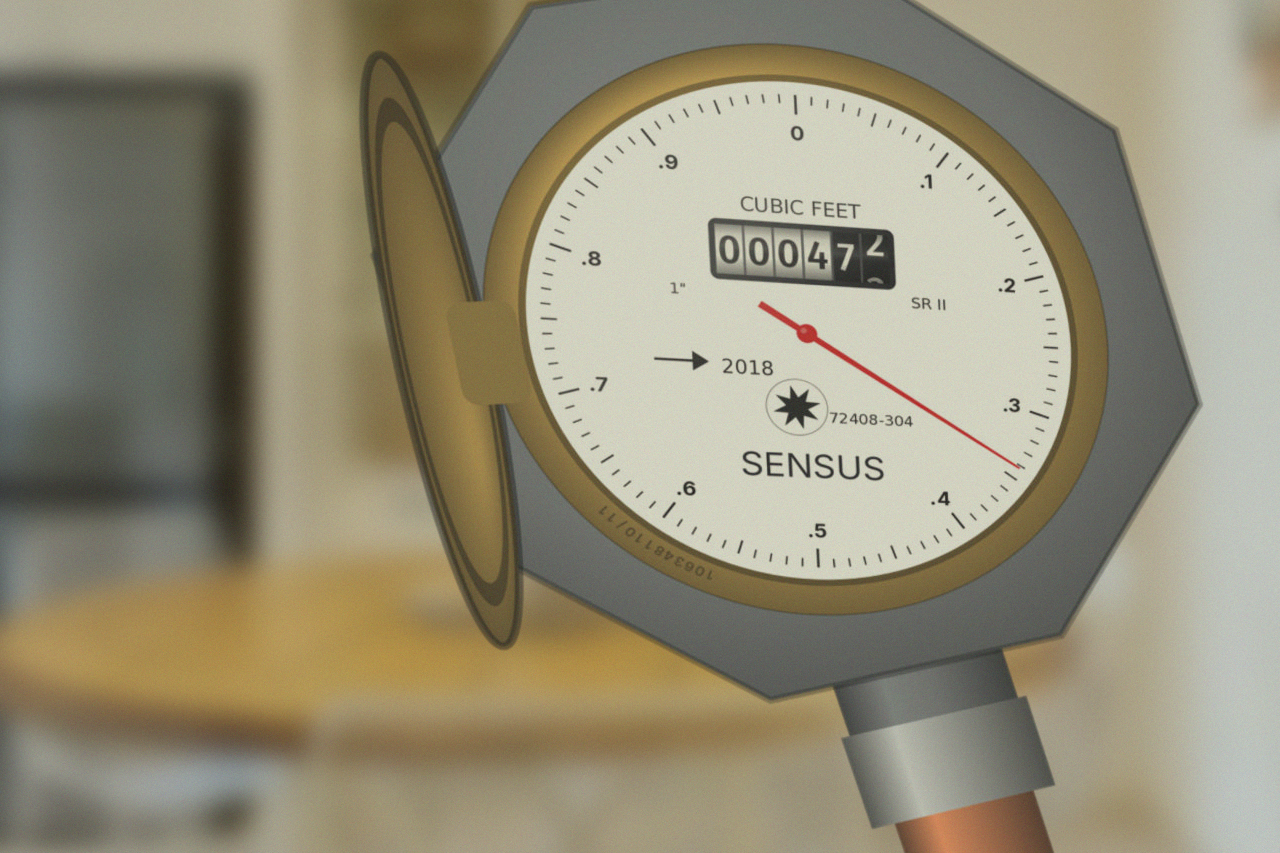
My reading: ft³ 472.34
